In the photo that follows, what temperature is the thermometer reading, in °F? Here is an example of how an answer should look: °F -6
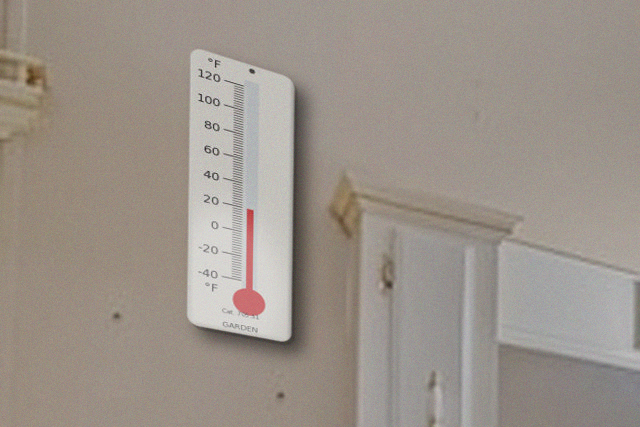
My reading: °F 20
